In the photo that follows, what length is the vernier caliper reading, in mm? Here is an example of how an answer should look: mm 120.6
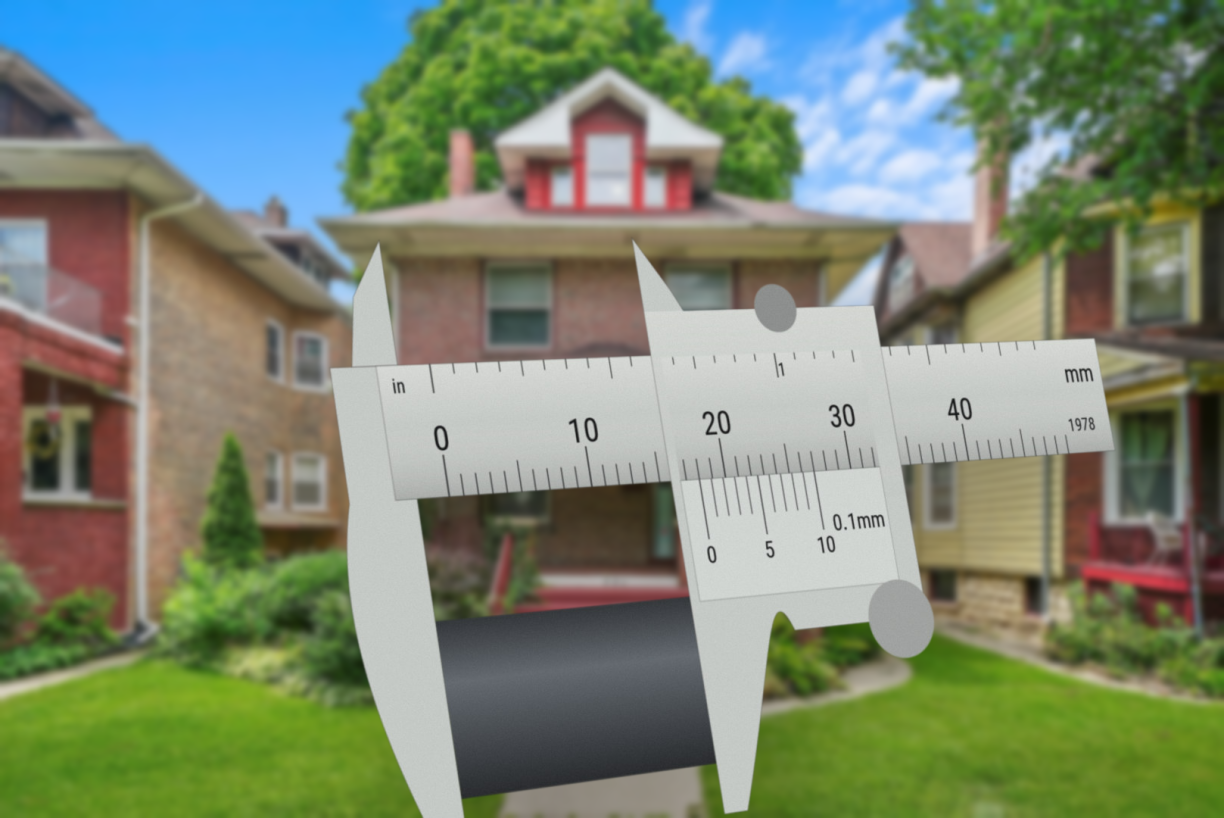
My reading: mm 18.0
